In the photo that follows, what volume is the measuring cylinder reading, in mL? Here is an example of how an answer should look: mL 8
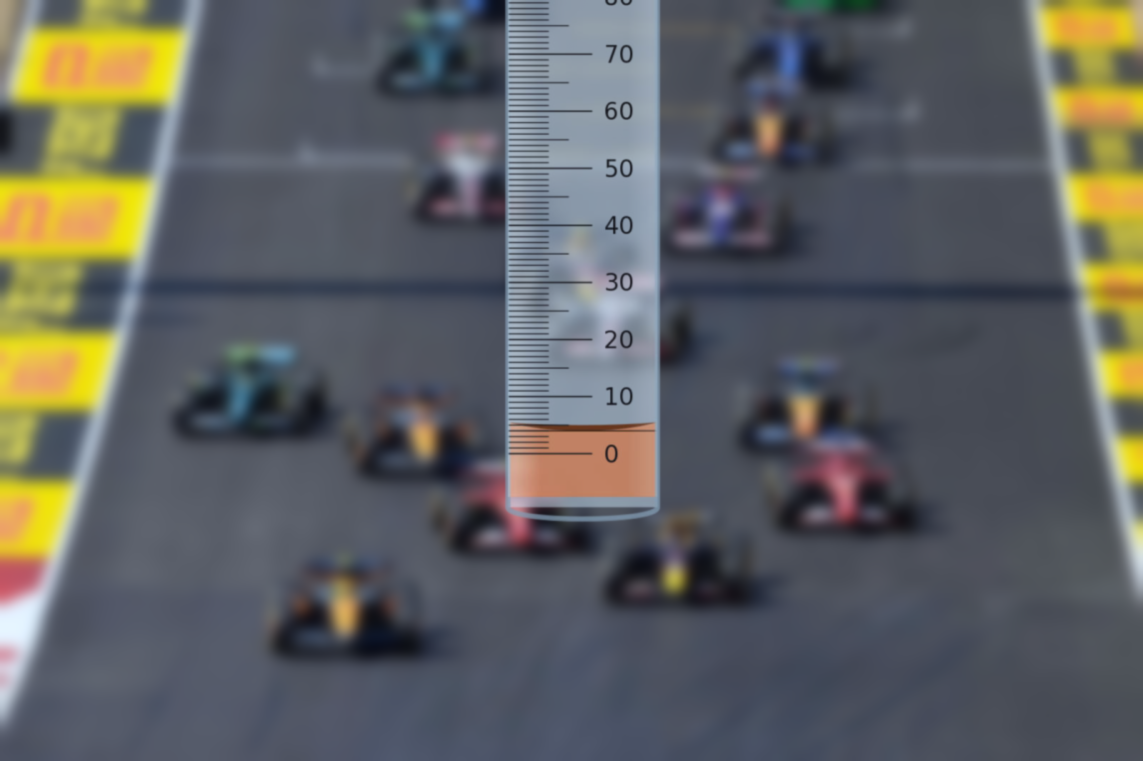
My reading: mL 4
